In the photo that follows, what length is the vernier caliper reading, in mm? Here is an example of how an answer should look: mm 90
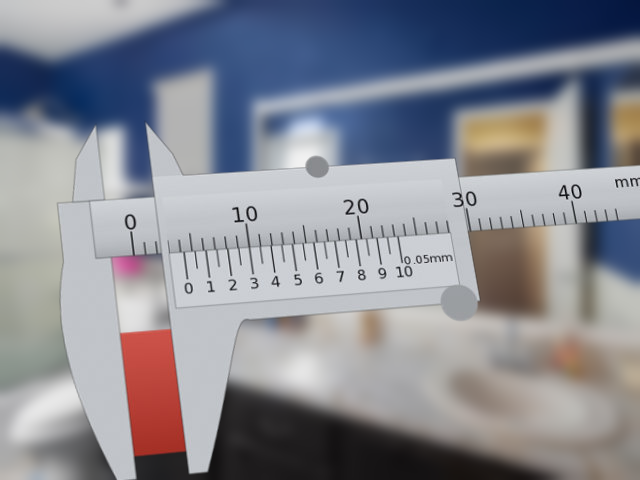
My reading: mm 4.3
